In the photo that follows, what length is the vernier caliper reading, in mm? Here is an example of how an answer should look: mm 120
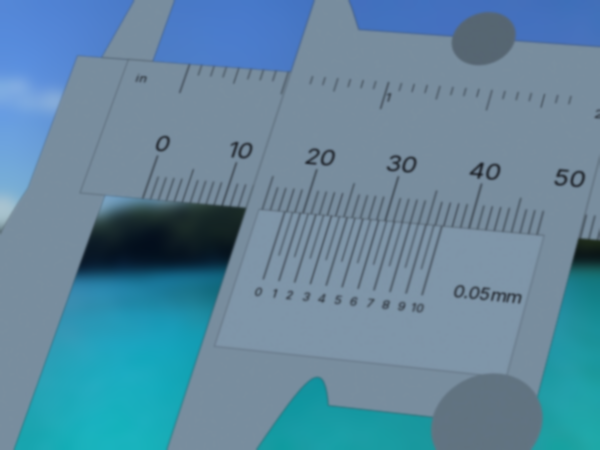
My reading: mm 17.8
